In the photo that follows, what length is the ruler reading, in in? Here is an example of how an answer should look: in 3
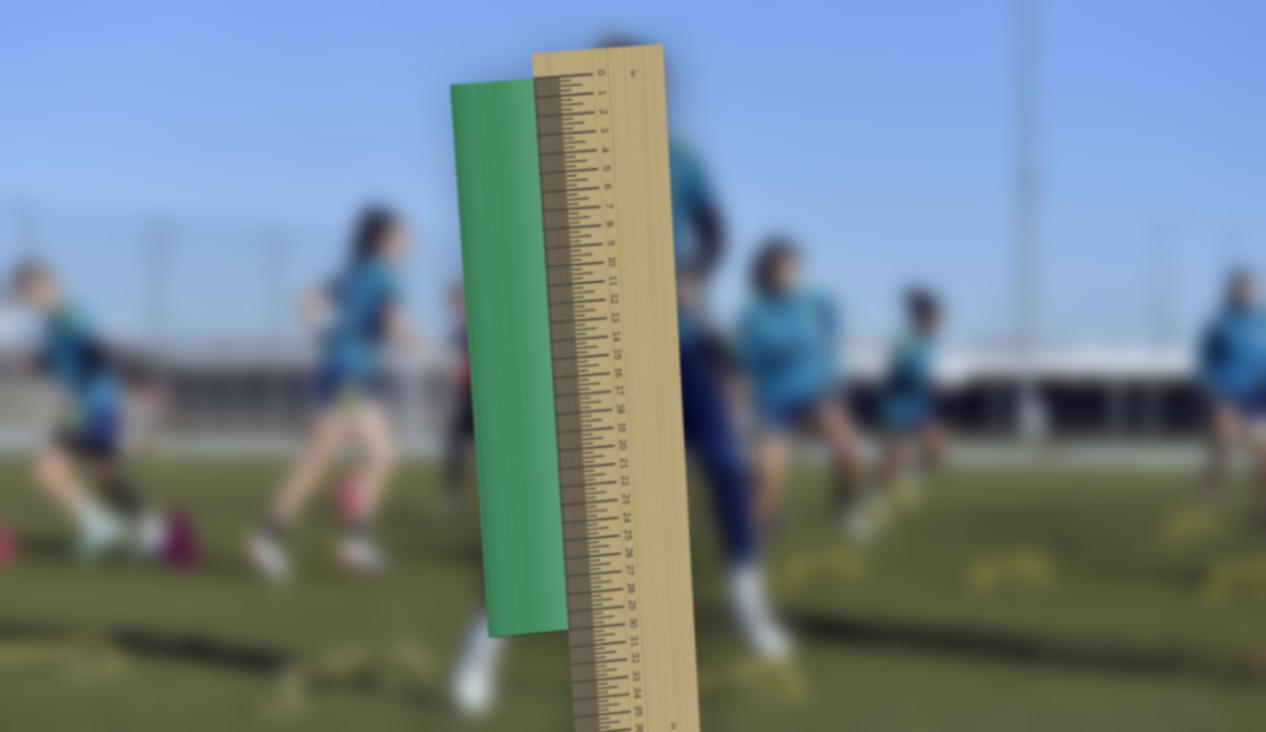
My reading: in 30
